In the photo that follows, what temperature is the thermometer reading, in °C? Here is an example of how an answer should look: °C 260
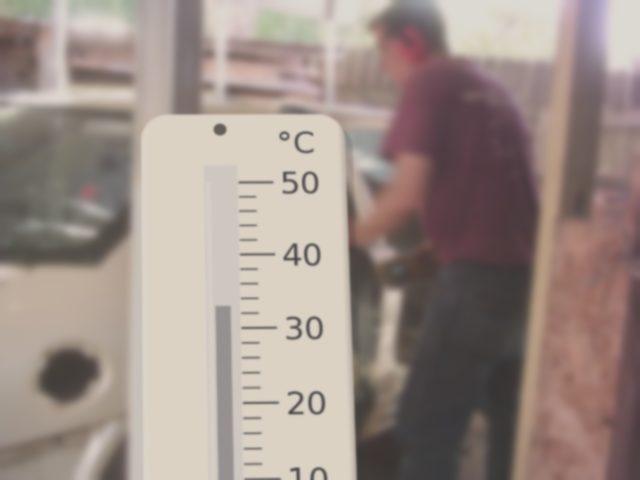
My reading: °C 33
